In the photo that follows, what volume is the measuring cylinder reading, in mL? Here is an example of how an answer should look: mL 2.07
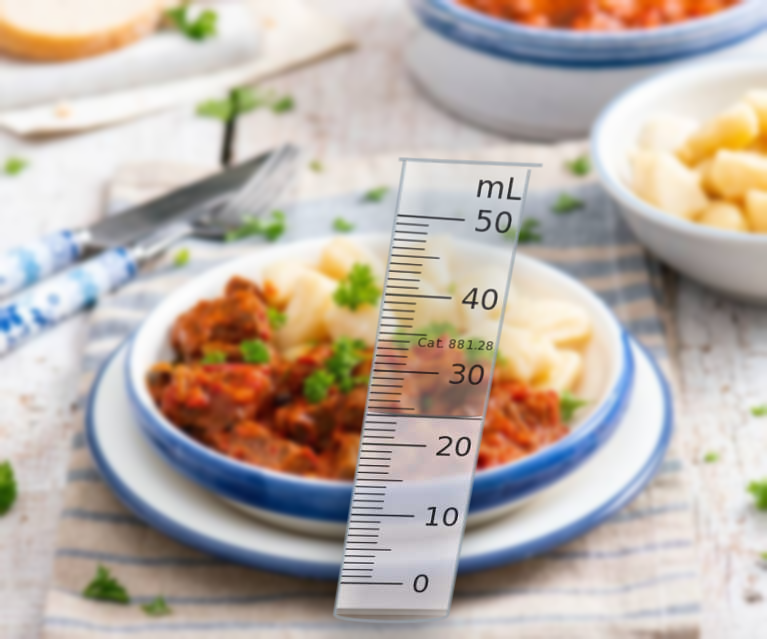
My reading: mL 24
